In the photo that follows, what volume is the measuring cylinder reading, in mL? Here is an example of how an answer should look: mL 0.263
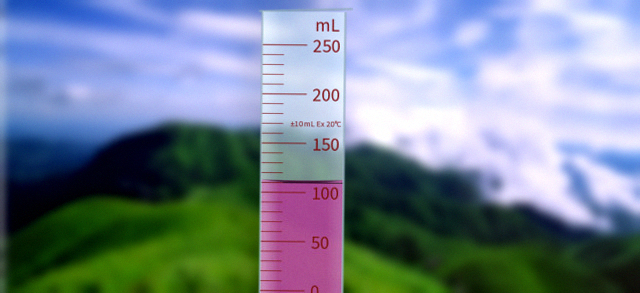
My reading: mL 110
